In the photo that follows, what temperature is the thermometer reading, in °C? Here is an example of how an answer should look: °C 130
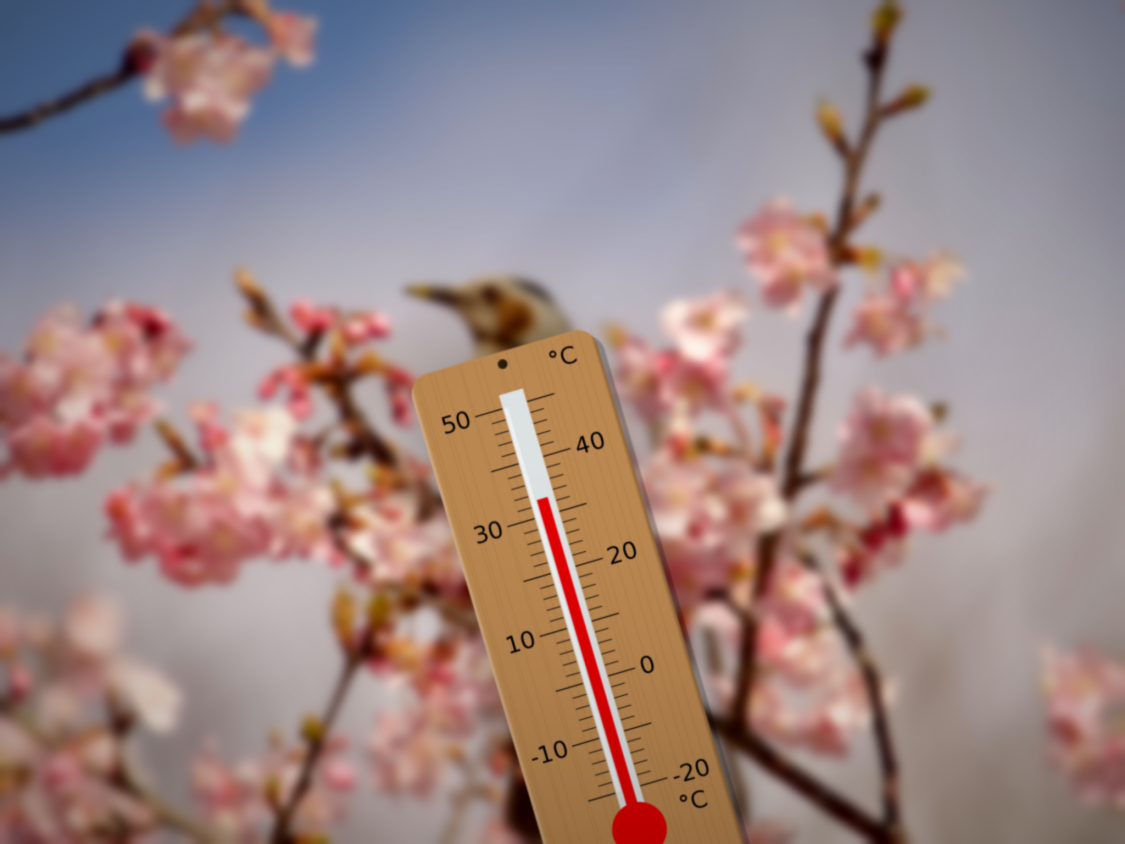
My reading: °C 33
